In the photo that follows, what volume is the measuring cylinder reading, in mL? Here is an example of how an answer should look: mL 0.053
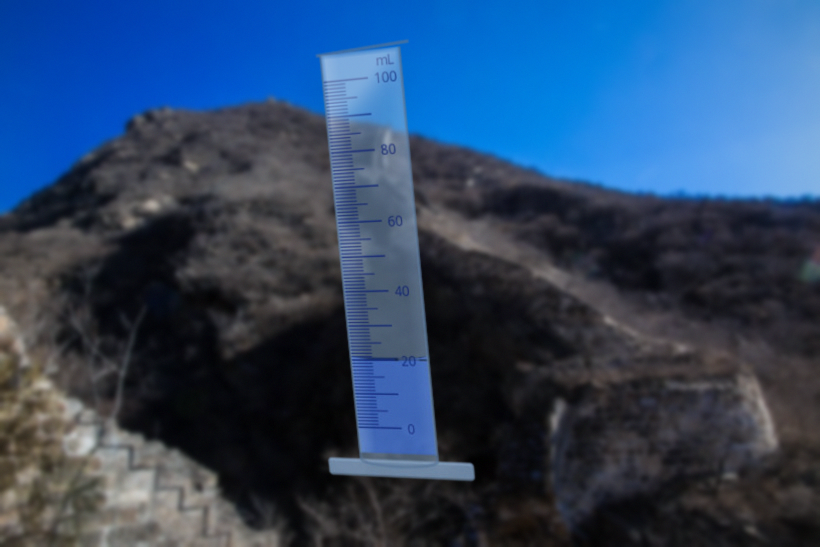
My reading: mL 20
